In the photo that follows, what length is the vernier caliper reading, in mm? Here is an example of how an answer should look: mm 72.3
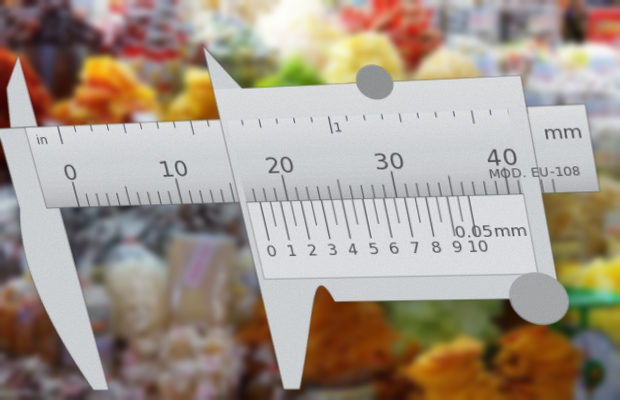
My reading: mm 17.4
